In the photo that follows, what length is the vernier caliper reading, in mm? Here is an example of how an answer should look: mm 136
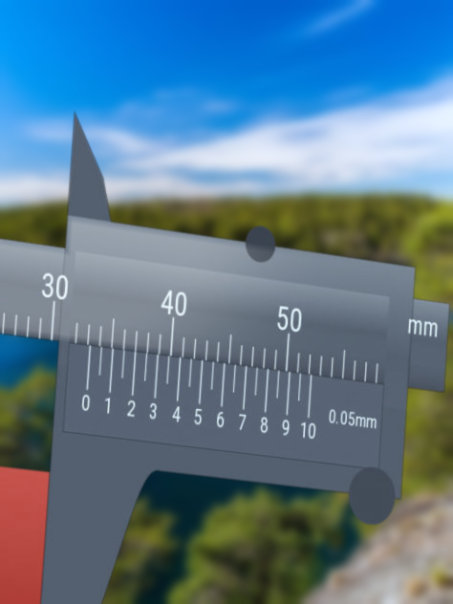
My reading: mm 33.2
